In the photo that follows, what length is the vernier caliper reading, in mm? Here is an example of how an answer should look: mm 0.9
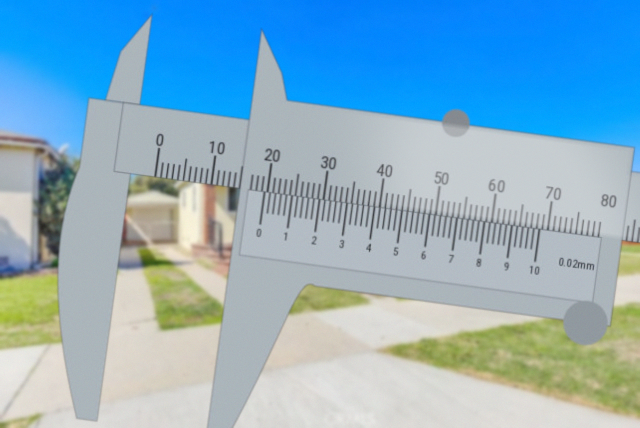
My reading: mm 19.5
